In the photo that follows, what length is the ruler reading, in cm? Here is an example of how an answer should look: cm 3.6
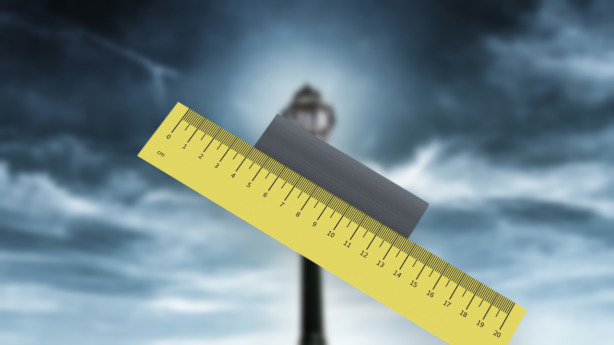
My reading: cm 9.5
